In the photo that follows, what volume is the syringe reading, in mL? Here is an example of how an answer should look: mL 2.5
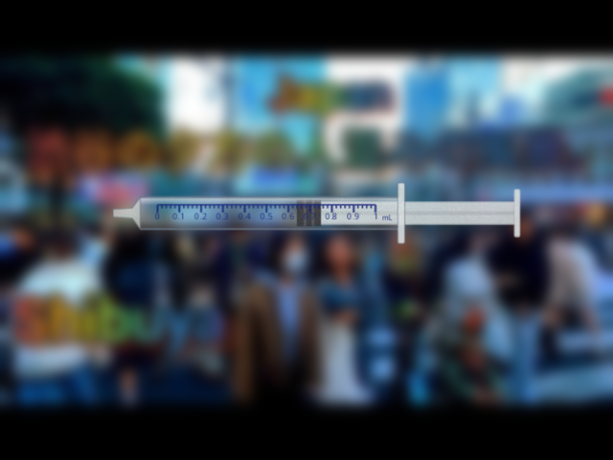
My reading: mL 0.64
